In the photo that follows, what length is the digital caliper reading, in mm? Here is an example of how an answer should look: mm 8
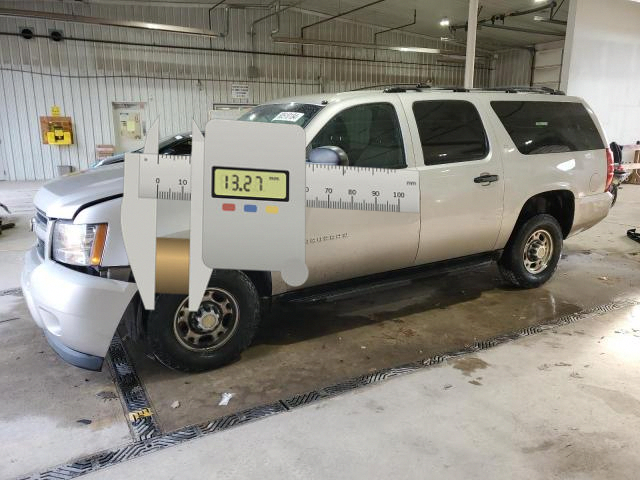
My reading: mm 13.27
